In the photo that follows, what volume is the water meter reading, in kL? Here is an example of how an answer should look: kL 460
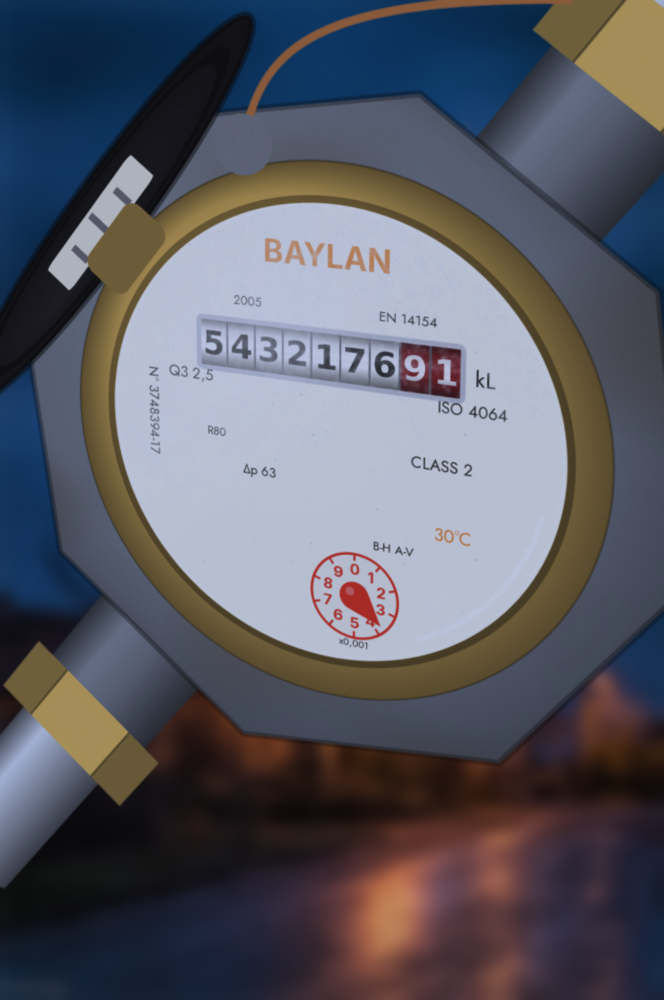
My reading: kL 5432176.913
